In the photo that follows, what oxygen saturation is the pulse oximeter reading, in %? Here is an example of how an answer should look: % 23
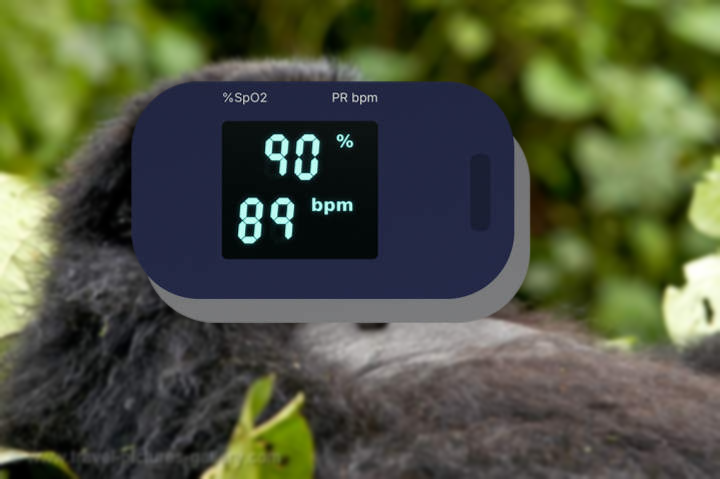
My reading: % 90
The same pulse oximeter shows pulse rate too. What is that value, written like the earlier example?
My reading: bpm 89
